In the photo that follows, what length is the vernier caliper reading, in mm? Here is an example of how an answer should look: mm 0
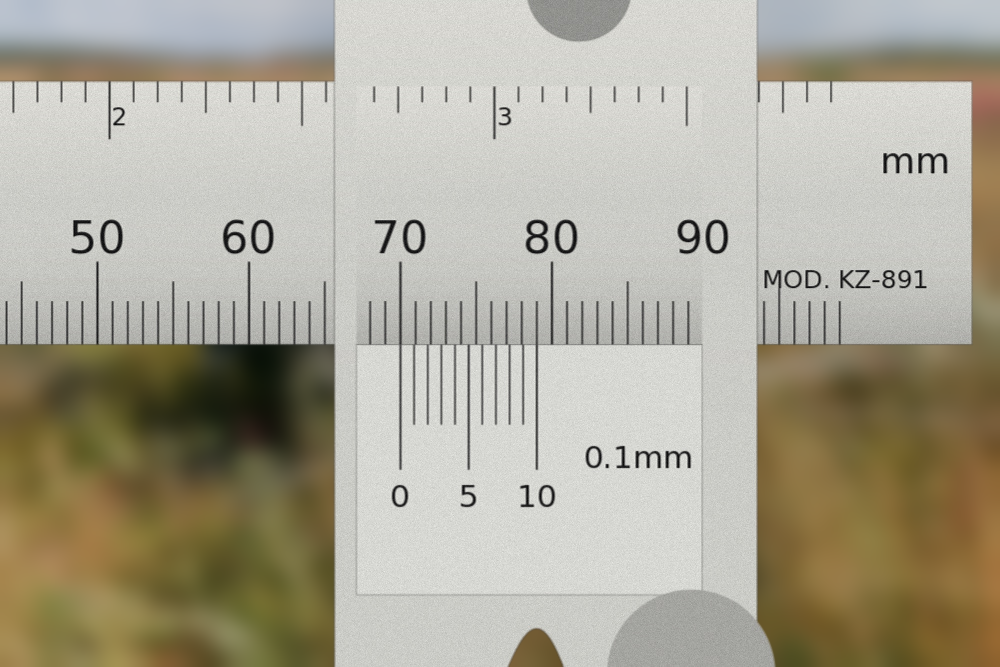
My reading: mm 70.0
